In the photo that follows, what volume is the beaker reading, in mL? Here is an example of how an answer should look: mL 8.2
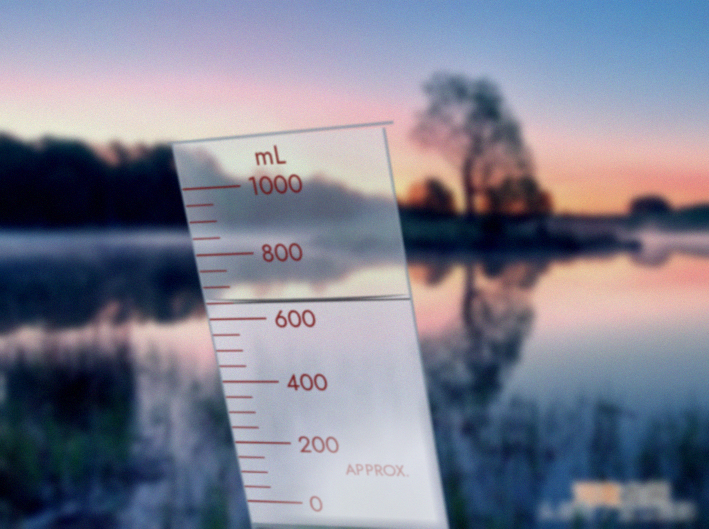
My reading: mL 650
